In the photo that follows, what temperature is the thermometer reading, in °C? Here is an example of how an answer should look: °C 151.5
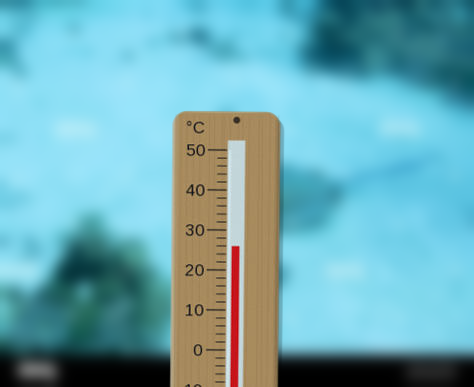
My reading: °C 26
